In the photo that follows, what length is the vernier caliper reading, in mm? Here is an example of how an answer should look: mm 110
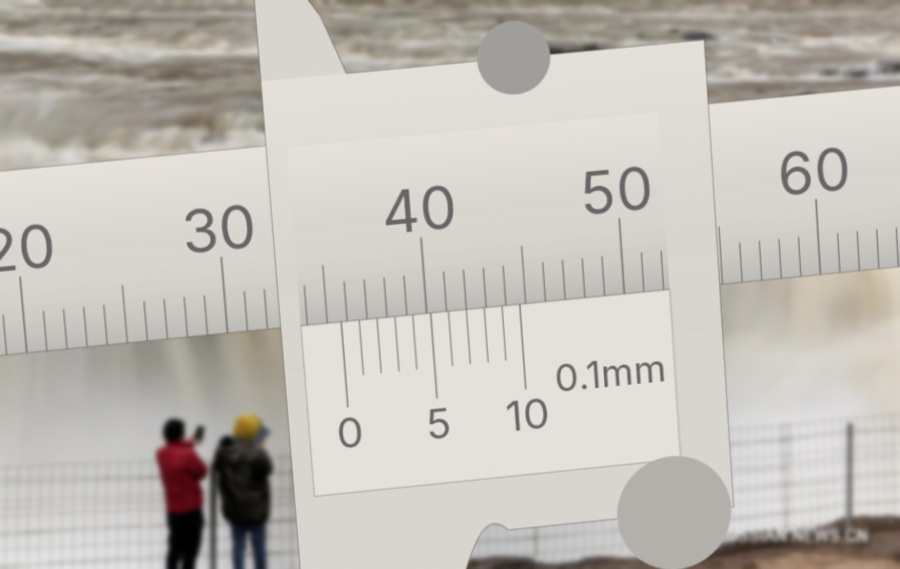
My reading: mm 35.7
